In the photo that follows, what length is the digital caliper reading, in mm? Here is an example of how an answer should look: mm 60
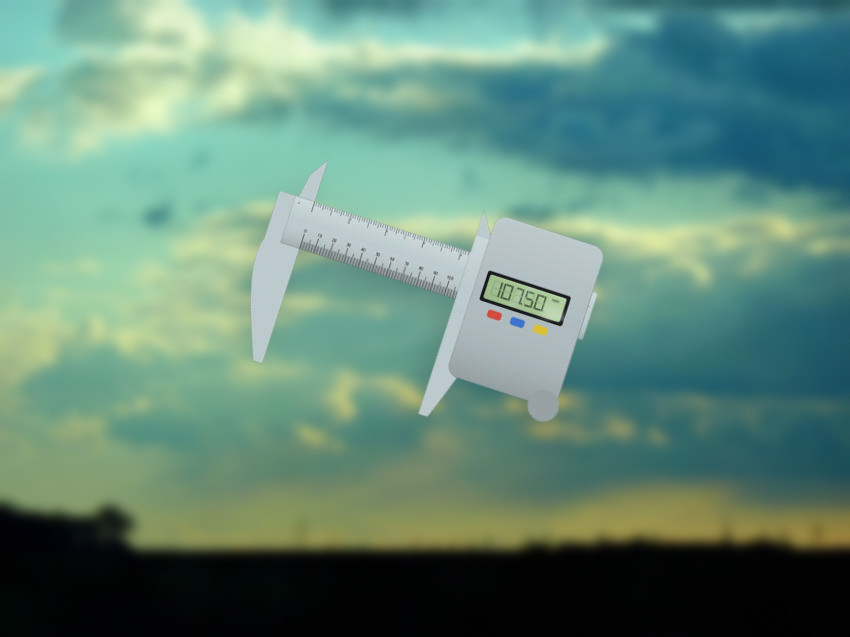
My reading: mm 107.50
